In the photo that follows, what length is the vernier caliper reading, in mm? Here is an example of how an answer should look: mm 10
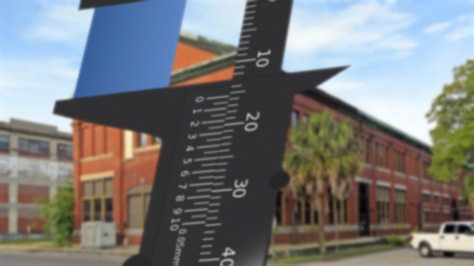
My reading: mm 15.5
